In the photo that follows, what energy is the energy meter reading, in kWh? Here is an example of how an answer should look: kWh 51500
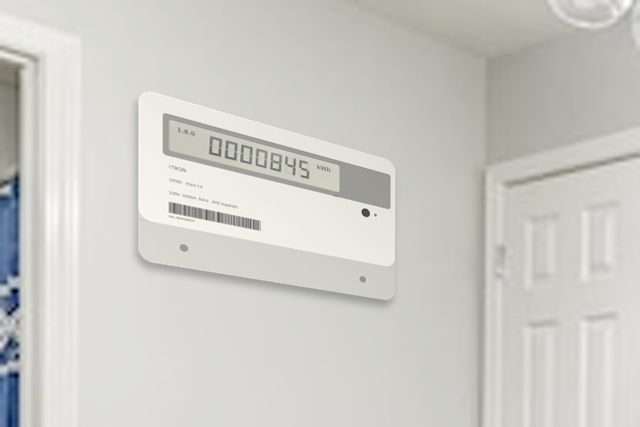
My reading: kWh 845
